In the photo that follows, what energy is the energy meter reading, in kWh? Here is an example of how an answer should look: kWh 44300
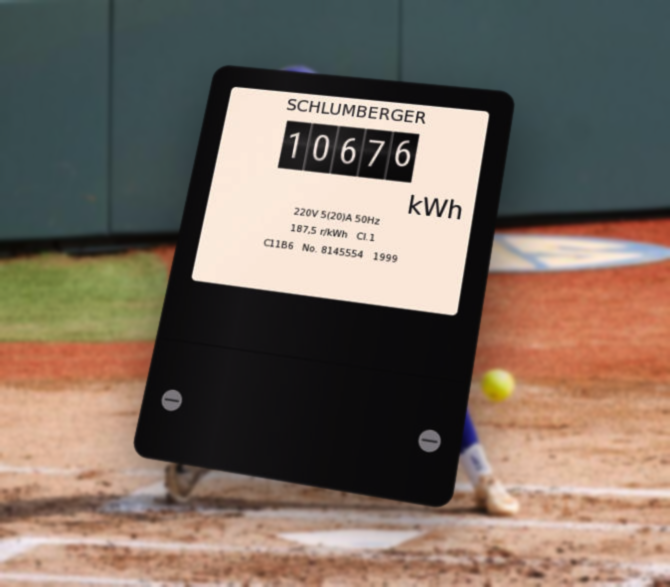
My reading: kWh 10676
